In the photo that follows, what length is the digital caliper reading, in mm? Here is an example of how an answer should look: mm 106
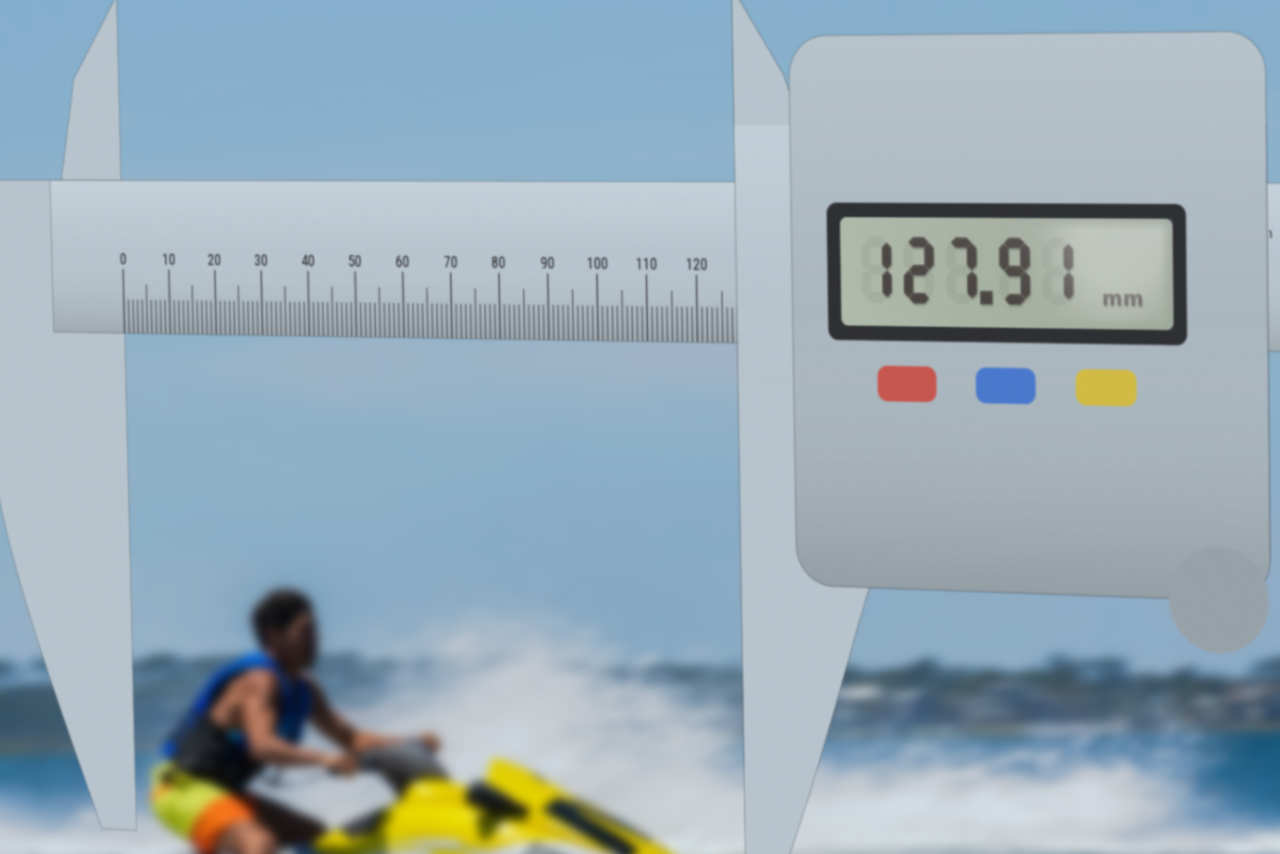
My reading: mm 127.91
